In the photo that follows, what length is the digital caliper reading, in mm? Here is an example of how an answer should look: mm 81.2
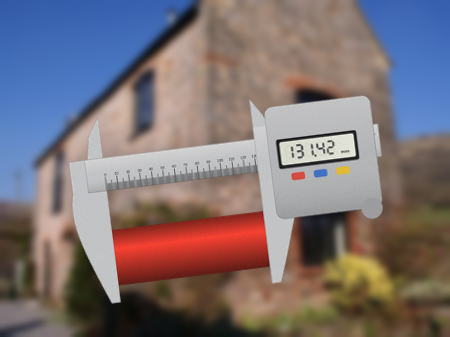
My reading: mm 131.42
